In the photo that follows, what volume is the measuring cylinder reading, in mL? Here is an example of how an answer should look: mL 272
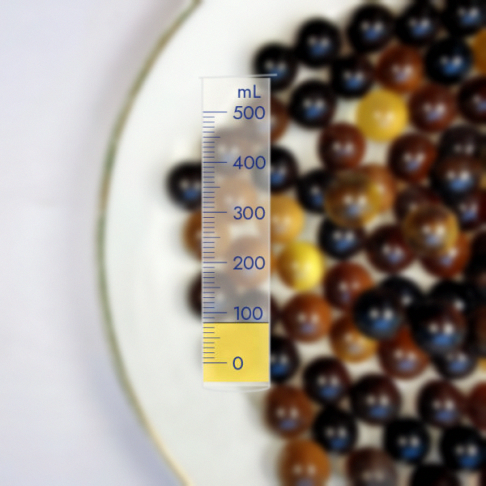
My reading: mL 80
